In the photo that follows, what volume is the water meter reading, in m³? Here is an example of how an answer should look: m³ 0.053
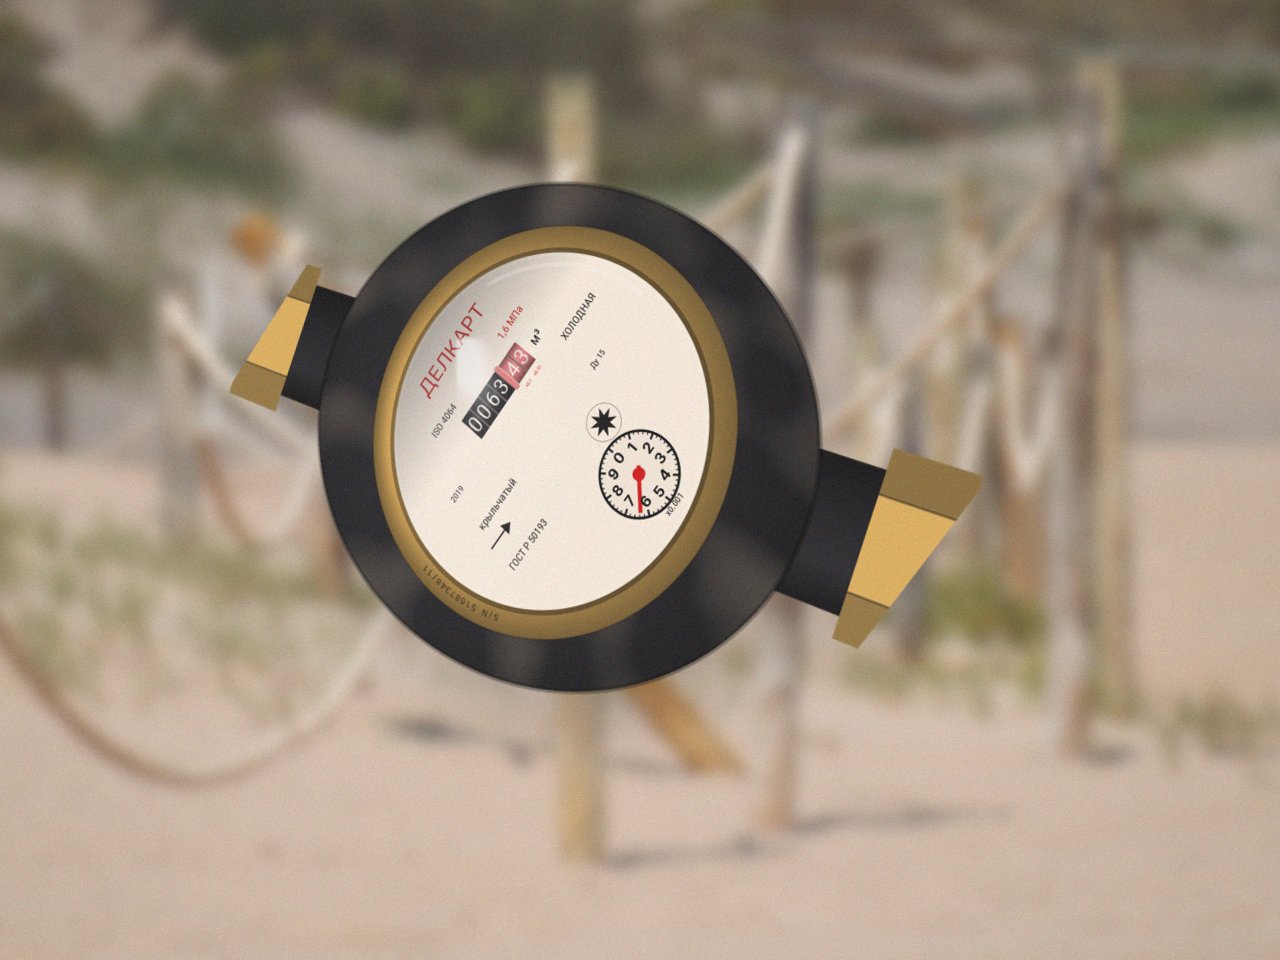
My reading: m³ 63.436
